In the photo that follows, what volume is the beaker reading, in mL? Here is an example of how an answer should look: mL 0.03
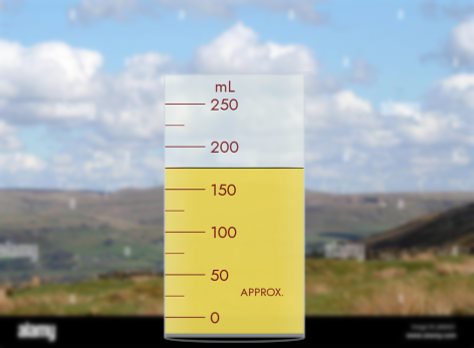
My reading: mL 175
